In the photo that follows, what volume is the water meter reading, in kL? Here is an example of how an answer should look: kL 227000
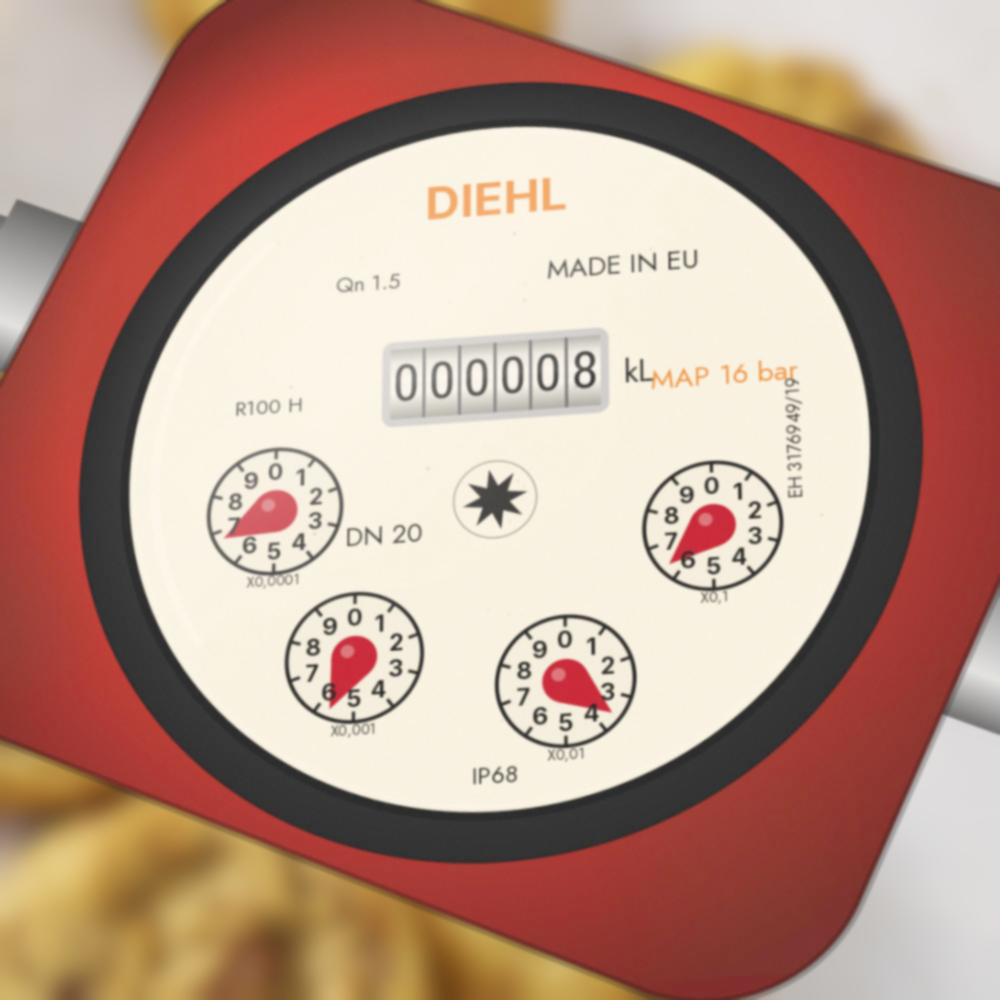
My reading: kL 8.6356
